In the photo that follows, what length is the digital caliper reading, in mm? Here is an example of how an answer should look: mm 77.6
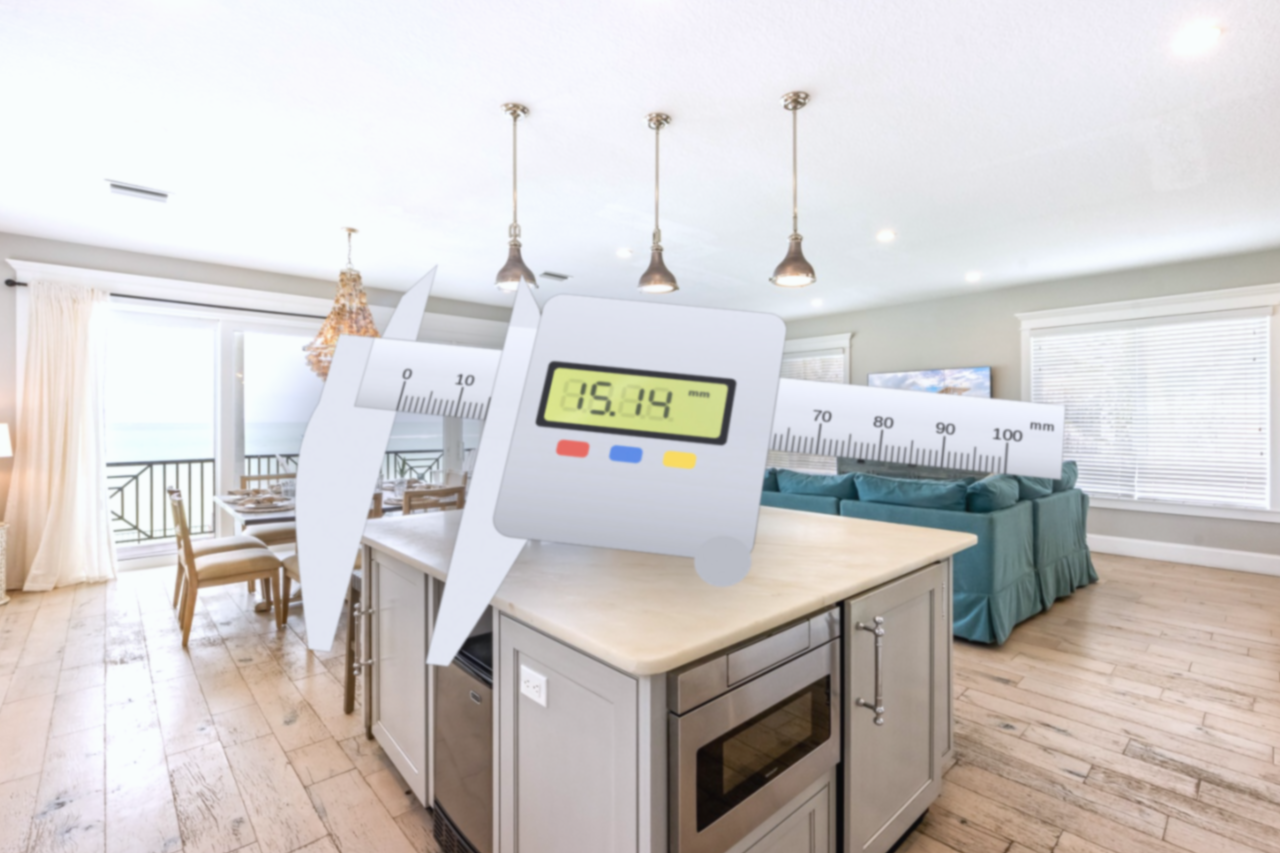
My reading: mm 15.14
